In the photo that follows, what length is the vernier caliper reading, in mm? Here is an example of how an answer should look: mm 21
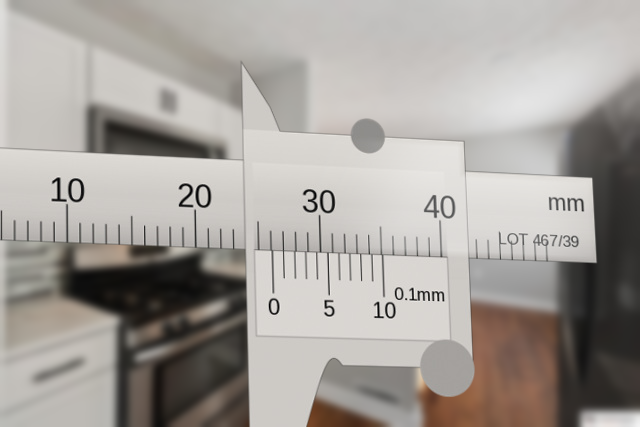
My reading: mm 26.1
